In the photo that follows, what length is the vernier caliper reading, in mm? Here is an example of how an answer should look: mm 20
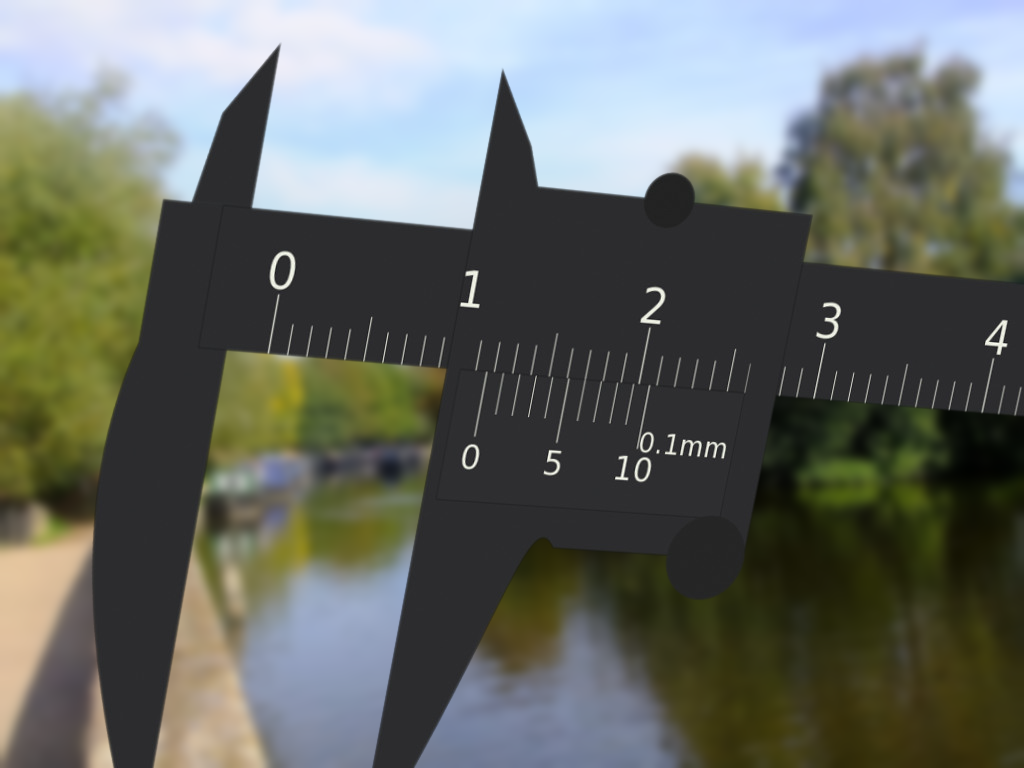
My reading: mm 11.6
